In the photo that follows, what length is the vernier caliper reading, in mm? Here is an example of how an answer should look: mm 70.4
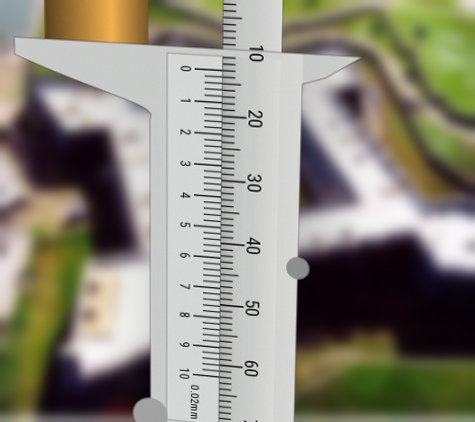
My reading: mm 13.0
